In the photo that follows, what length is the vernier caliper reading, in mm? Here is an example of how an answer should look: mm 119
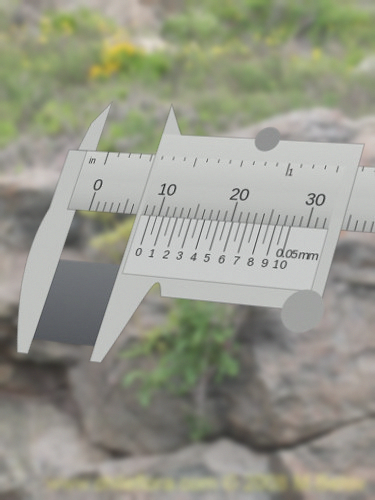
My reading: mm 8.8
